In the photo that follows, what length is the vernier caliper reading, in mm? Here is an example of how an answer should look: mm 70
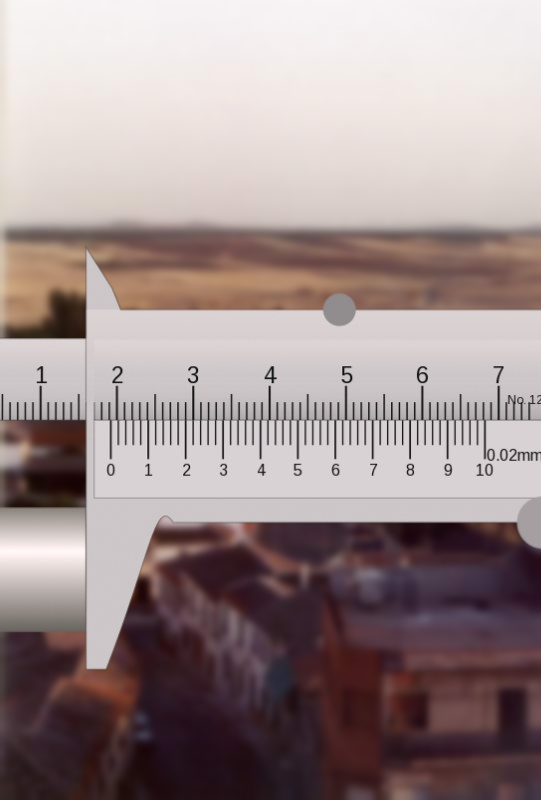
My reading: mm 19.2
